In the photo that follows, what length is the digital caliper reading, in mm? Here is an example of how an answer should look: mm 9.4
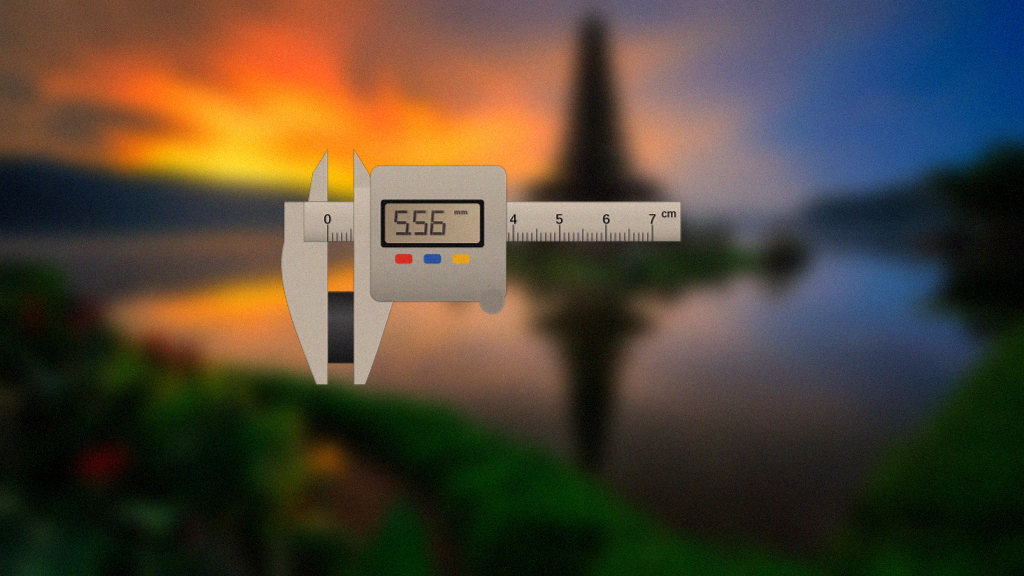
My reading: mm 5.56
